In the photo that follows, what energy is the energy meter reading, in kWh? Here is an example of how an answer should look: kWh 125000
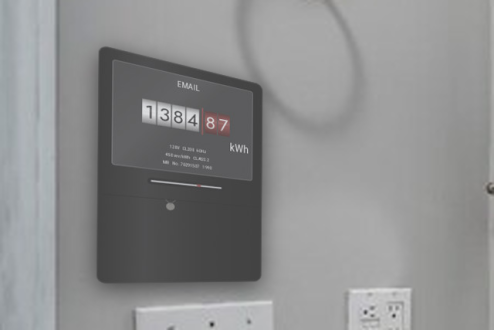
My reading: kWh 1384.87
